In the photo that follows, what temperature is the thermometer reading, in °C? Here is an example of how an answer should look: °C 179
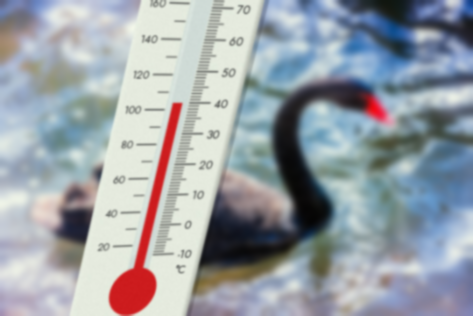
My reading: °C 40
